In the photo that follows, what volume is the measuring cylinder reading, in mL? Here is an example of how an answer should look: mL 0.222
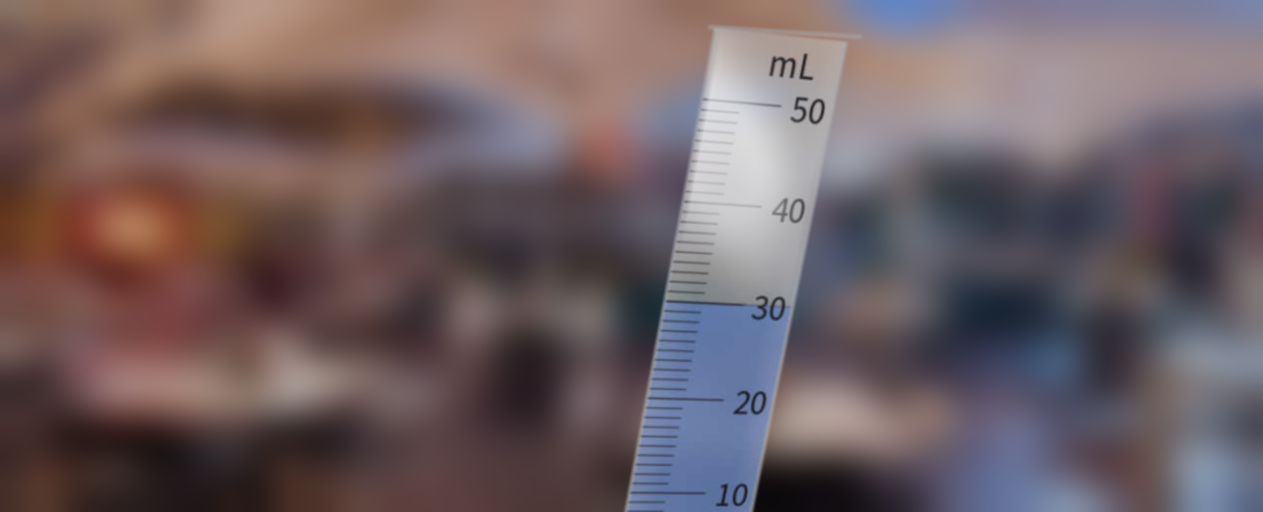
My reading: mL 30
